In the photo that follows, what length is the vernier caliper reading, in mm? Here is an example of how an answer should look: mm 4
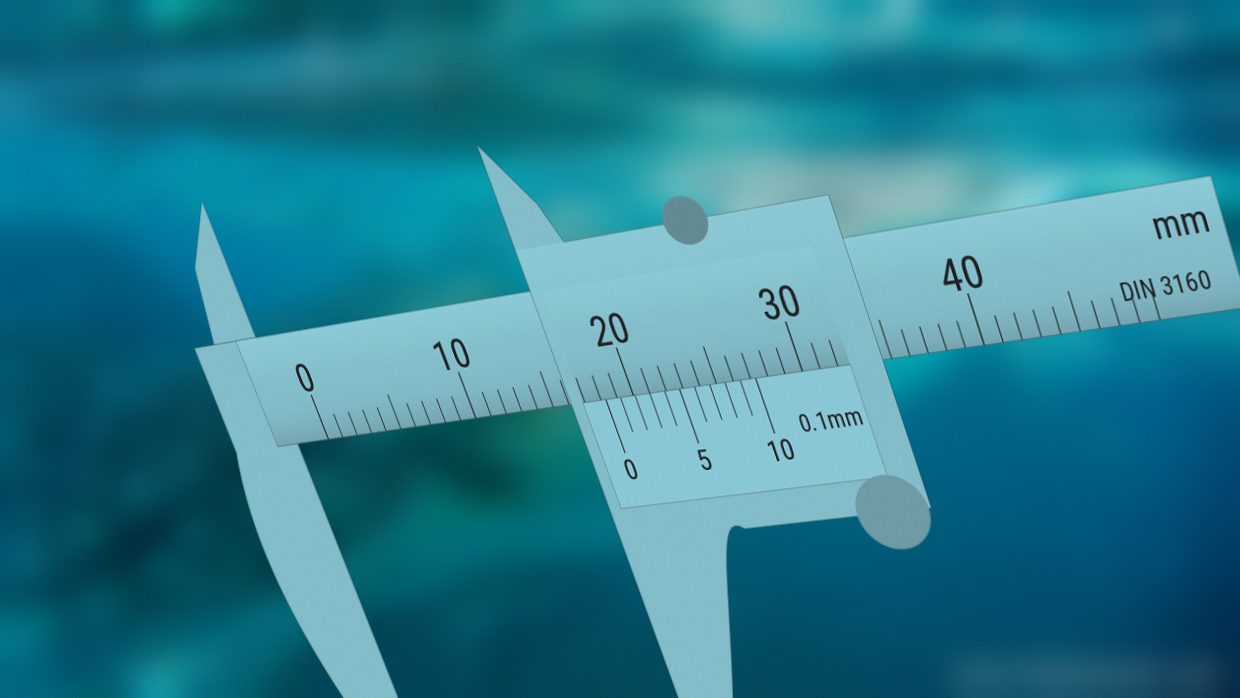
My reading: mm 18.3
